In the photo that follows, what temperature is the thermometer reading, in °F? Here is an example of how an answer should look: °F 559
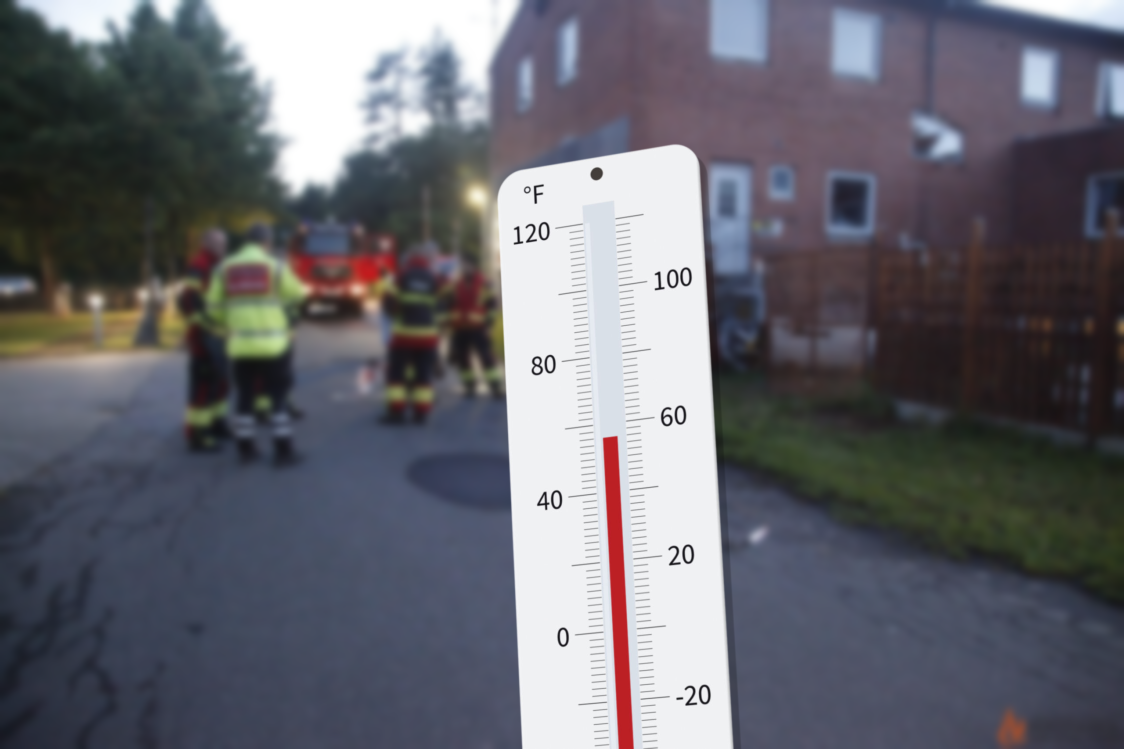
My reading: °F 56
